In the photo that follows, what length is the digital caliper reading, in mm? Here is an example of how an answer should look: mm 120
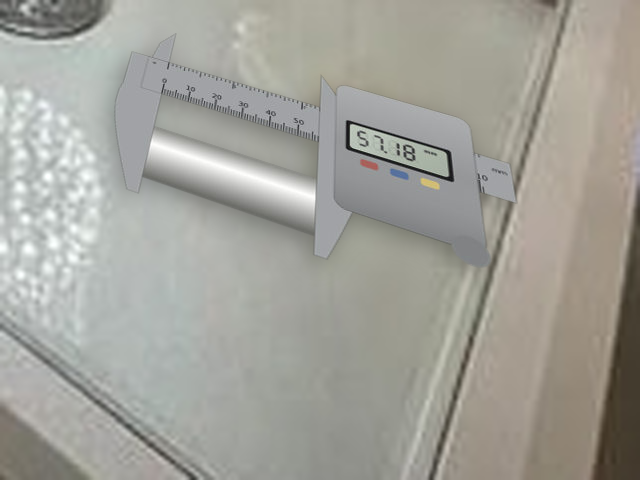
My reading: mm 57.18
